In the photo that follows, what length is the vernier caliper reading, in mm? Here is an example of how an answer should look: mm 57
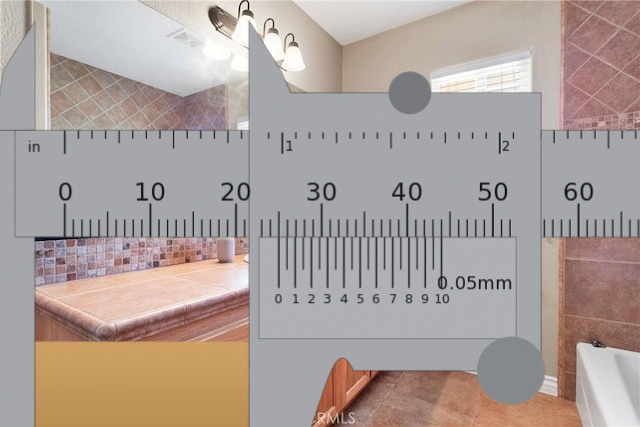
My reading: mm 25.0
